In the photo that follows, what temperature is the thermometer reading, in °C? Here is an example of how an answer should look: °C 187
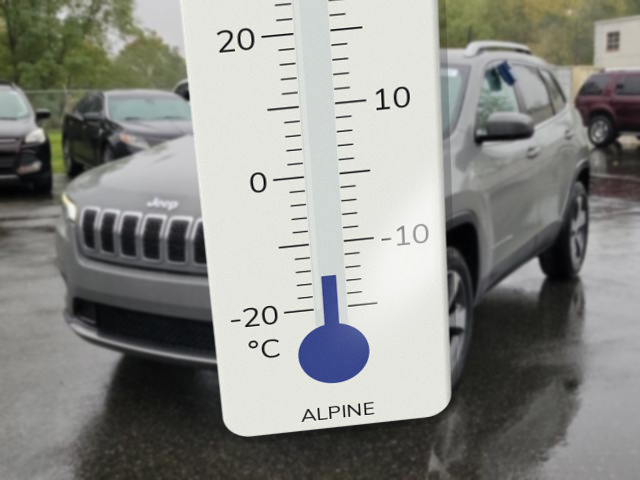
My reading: °C -15
